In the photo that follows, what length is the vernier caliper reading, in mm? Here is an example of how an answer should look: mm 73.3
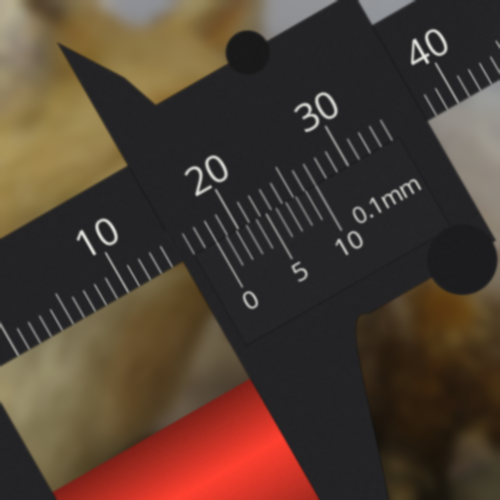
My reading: mm 18.0
